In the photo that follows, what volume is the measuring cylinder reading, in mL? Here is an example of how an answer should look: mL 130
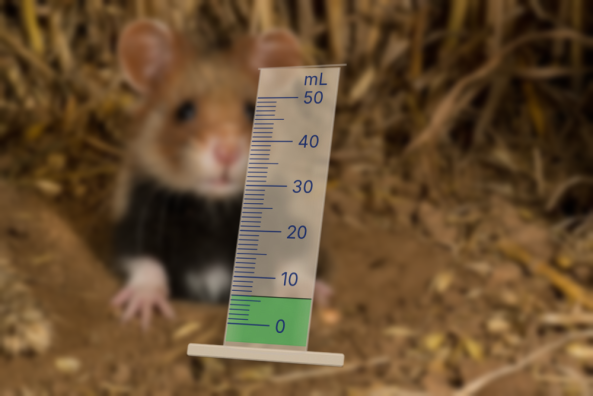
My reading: mL 6
